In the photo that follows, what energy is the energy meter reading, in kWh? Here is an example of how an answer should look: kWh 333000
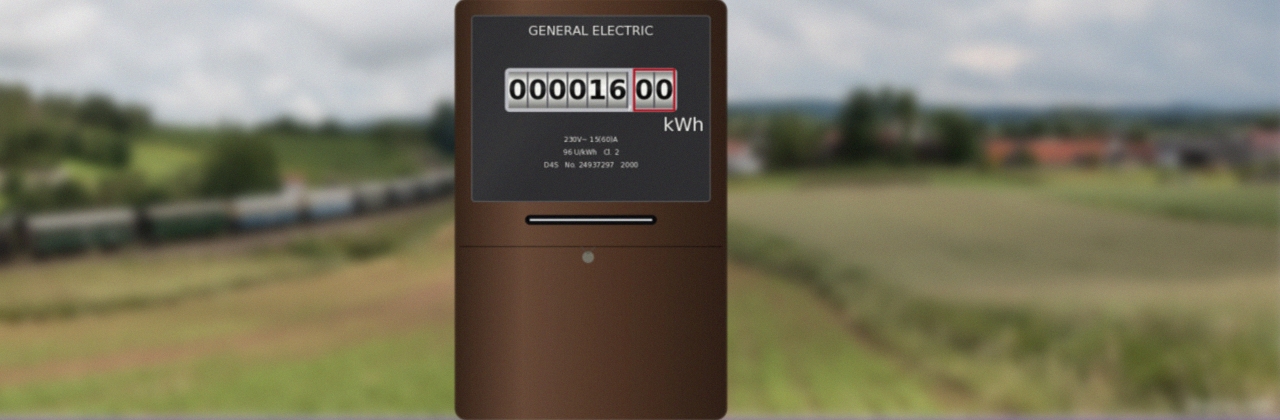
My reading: kWh 16.00
